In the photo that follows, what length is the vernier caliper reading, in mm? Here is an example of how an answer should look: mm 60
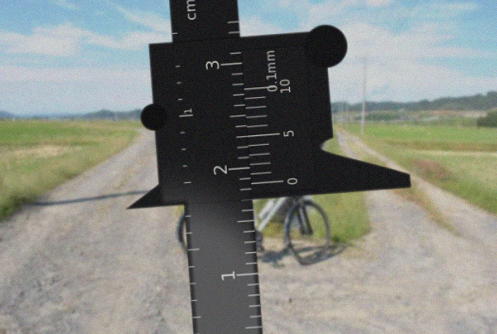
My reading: mm 18.5
